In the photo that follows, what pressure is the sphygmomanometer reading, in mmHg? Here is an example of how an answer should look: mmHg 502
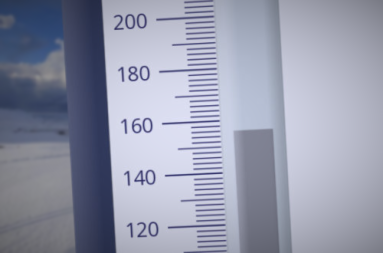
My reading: mmHg 156
